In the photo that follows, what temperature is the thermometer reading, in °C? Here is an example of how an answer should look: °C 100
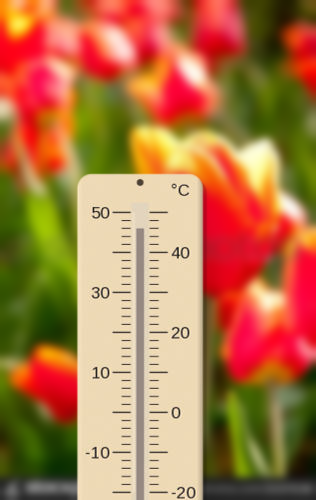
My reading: °C 46
